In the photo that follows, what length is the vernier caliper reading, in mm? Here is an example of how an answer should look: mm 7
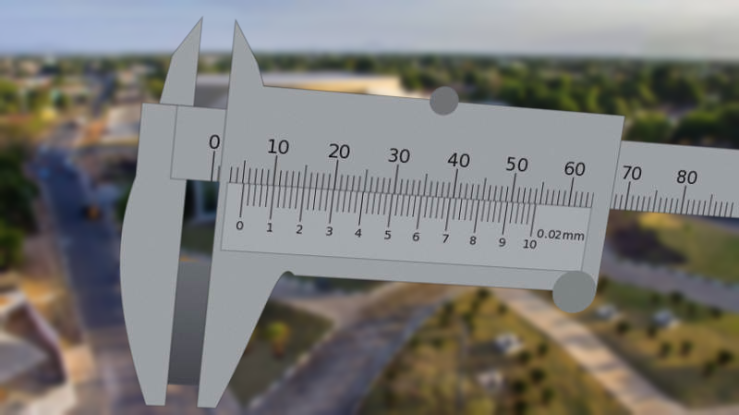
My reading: mm 5.2
